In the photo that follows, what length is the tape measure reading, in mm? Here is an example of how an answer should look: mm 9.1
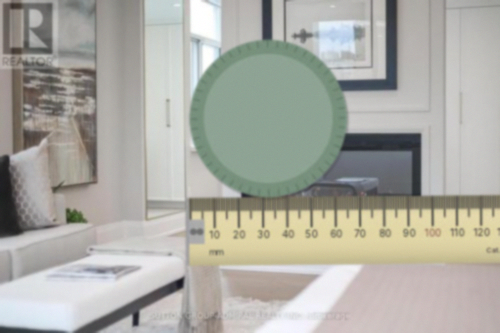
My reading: mm 65
